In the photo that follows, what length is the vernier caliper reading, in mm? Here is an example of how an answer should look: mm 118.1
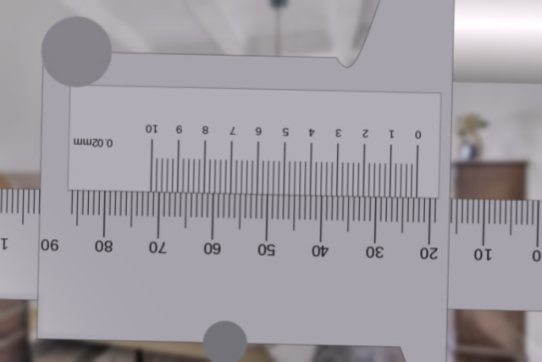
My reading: mm 22.5
